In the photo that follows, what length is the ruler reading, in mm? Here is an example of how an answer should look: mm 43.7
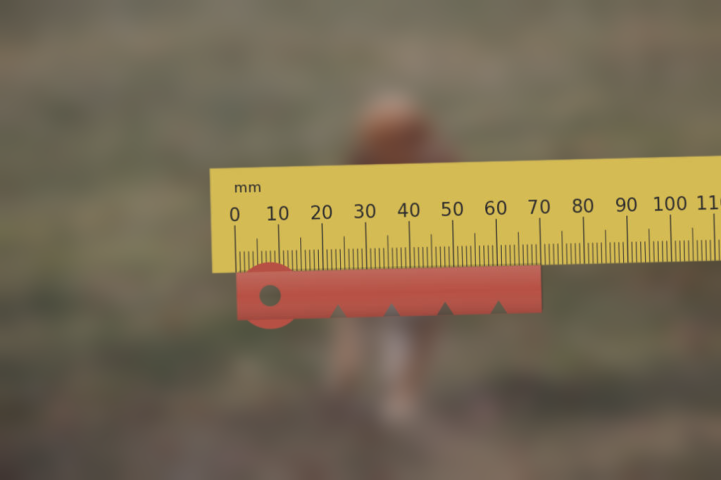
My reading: mm 70
